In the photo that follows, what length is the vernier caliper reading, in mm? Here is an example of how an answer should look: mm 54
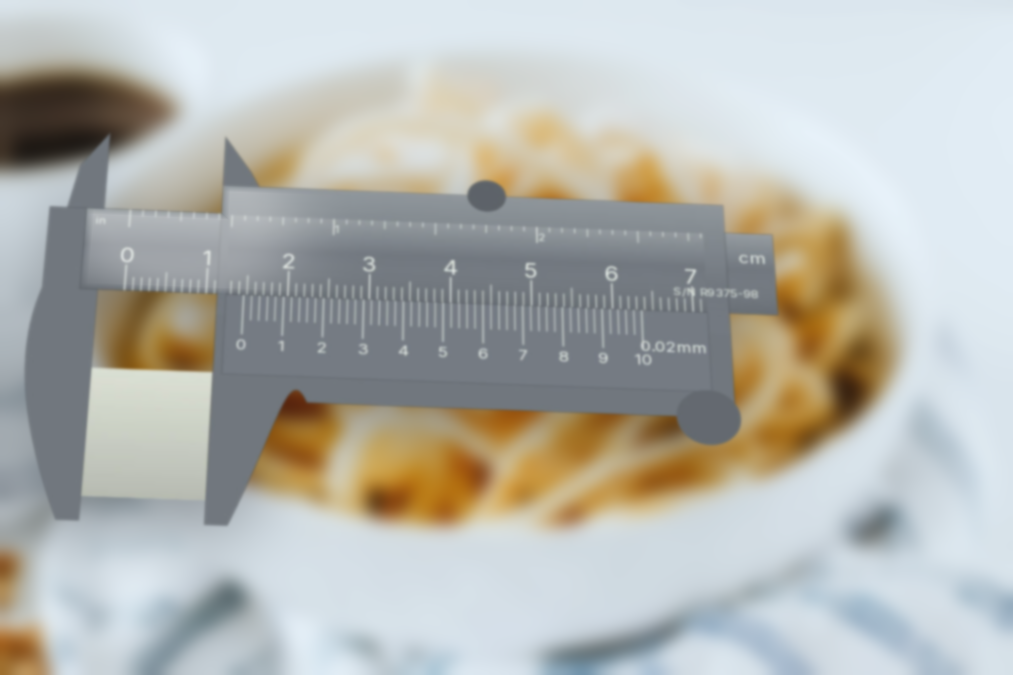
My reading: mm 14.6
